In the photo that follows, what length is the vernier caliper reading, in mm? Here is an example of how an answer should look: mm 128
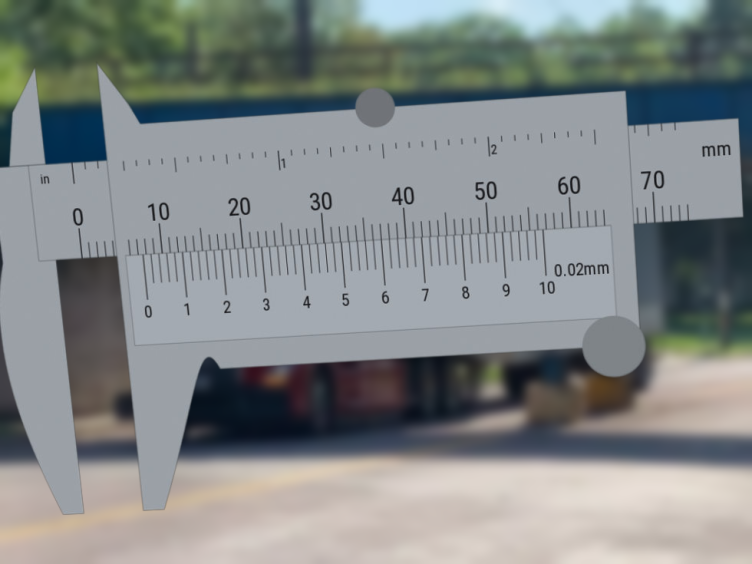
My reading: mm 7.6
